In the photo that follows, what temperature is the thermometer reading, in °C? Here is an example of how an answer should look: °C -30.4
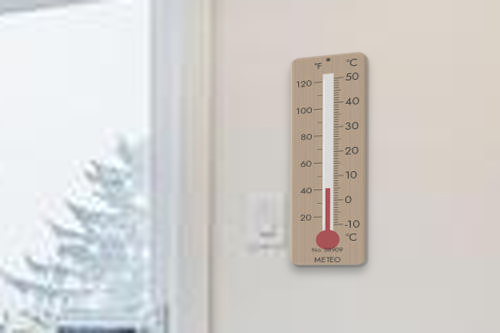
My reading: °C 5
